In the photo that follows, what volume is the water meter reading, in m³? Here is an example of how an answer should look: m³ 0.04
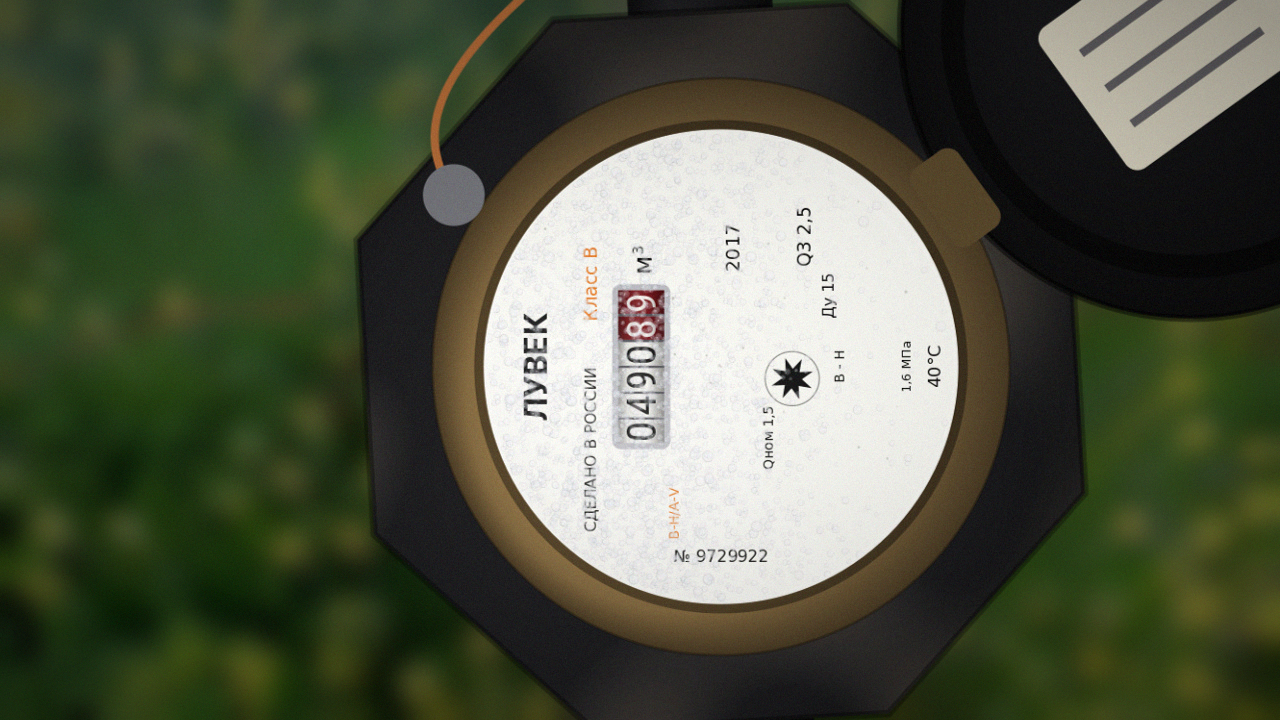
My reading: m³ 490.89
